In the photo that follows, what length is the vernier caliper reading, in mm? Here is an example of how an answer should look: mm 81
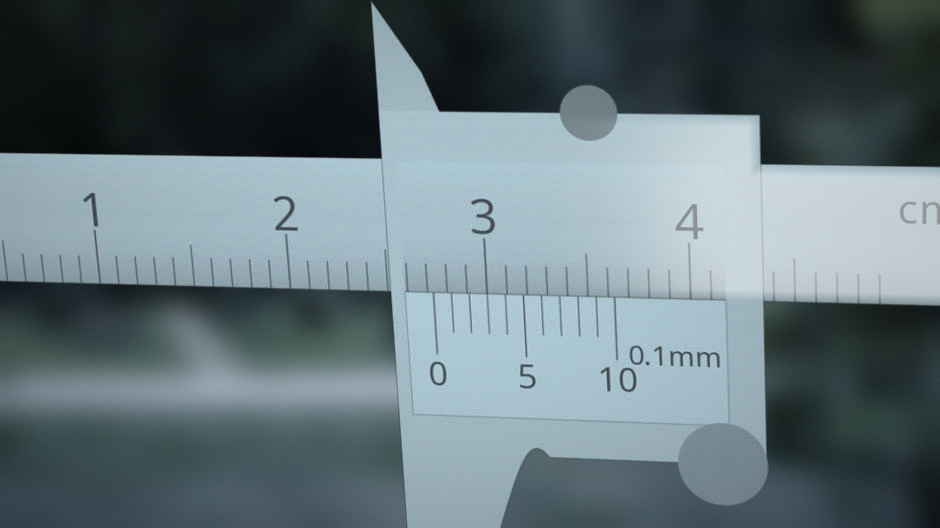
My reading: mm 27.3
